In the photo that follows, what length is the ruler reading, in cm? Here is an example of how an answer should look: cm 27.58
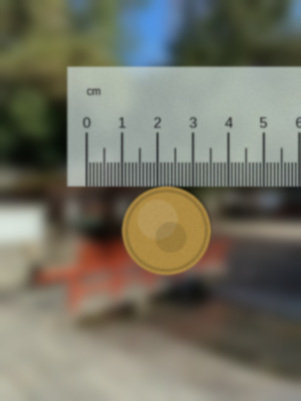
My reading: cm 2.5
